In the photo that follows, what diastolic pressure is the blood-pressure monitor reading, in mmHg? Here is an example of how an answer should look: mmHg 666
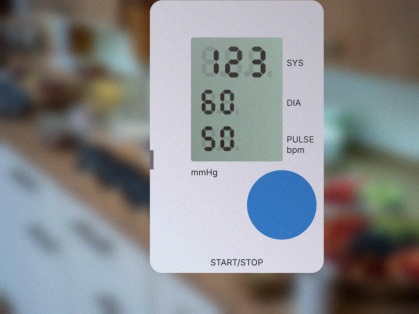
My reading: mmHg 60
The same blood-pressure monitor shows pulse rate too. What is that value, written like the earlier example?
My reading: bpm 50
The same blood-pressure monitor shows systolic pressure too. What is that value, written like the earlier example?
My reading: mmHg 123
